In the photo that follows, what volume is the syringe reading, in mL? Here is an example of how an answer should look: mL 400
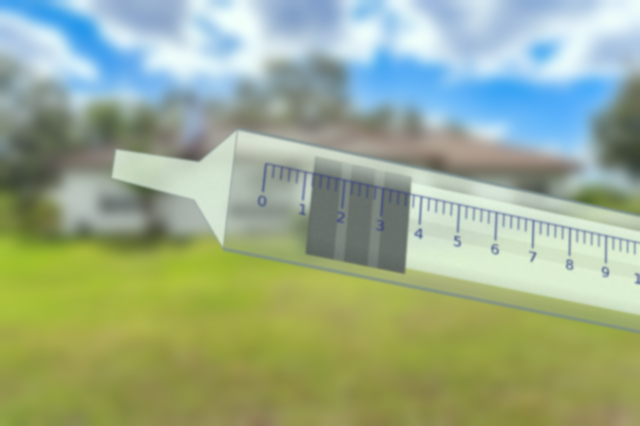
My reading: mL 1.2
